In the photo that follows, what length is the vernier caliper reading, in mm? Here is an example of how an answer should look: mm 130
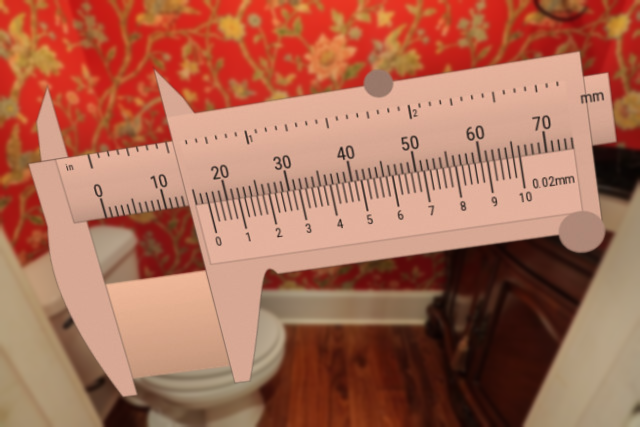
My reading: mm 17.0
